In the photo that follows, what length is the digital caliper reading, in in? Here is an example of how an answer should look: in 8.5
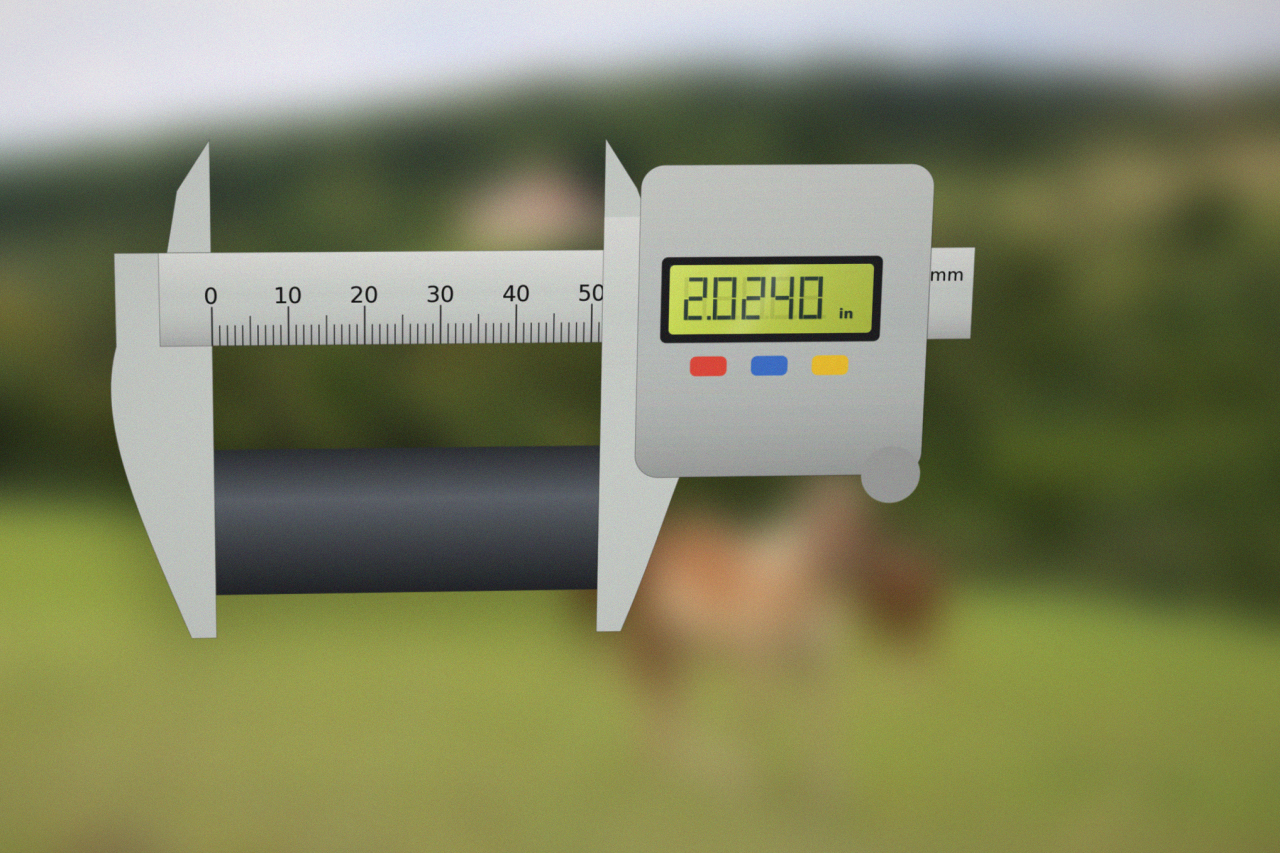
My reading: in 2.0240
